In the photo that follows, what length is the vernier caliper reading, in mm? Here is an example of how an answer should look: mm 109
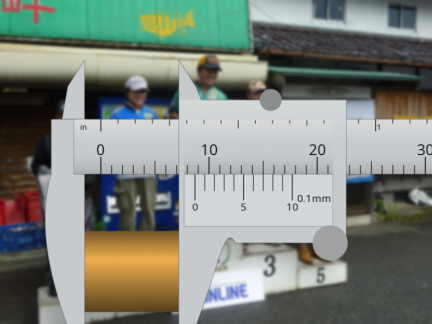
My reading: mm 8.7
